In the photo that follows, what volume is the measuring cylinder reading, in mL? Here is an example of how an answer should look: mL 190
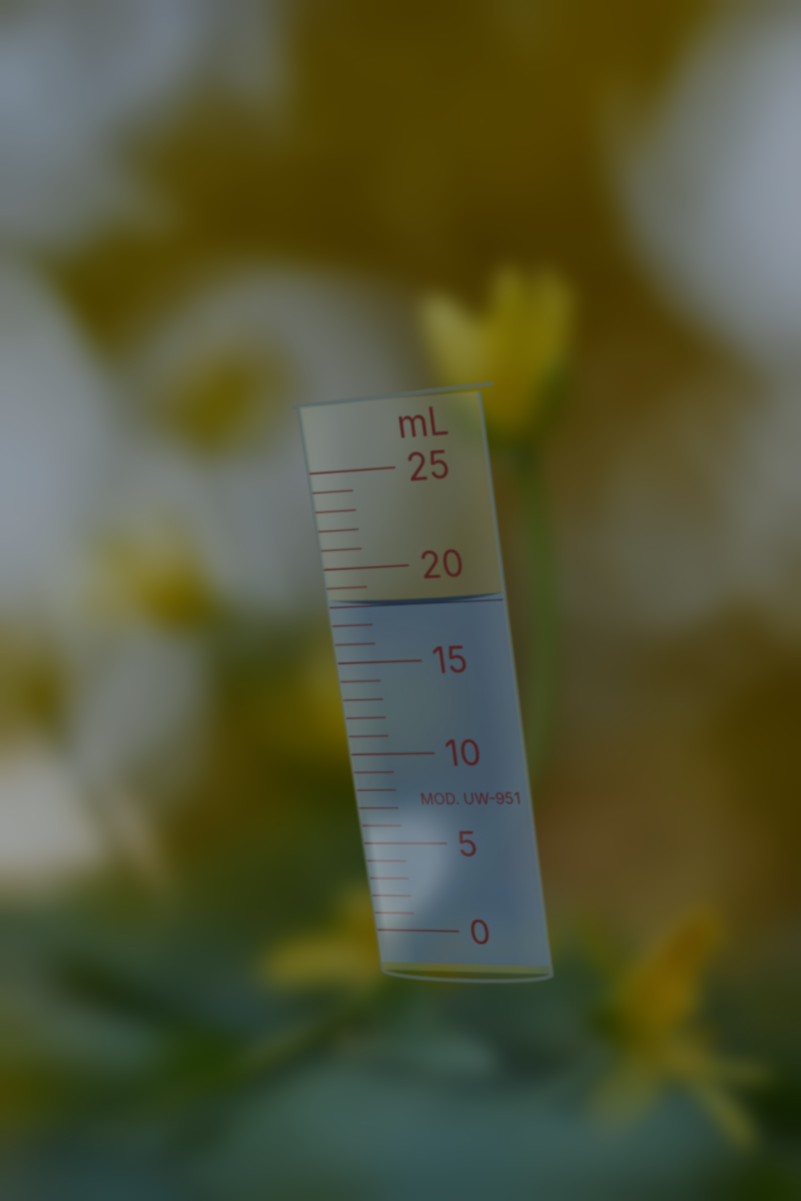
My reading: mL 18
